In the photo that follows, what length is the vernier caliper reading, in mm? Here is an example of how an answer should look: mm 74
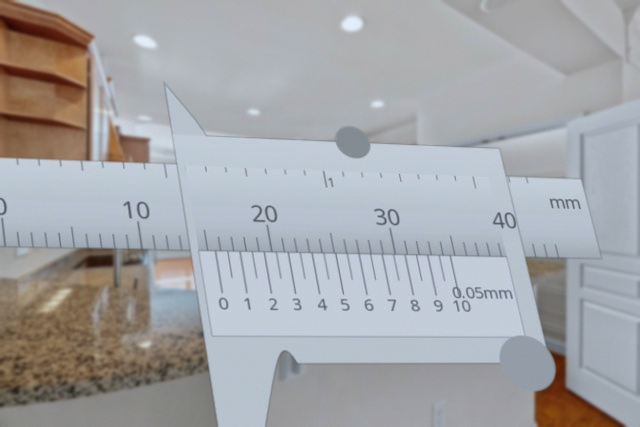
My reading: mm 15.6
